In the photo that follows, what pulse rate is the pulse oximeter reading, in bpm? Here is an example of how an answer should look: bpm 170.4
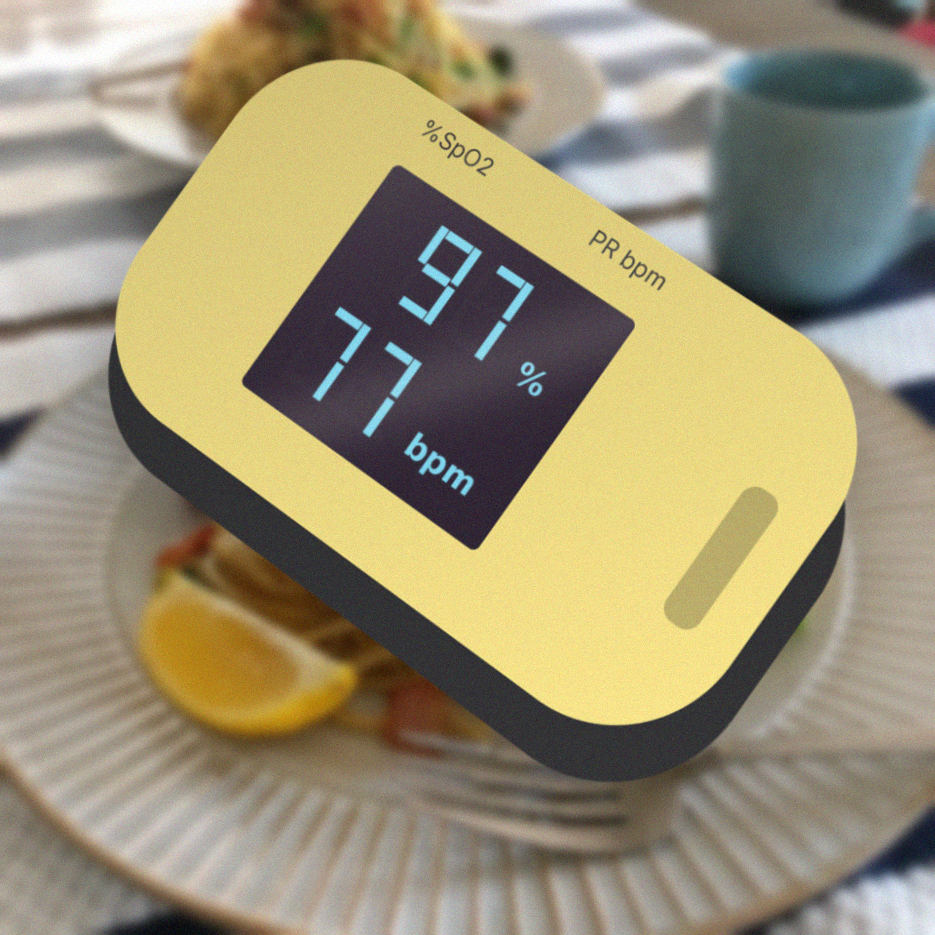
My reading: bpm 77
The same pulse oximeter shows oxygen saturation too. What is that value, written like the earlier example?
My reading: % 97
